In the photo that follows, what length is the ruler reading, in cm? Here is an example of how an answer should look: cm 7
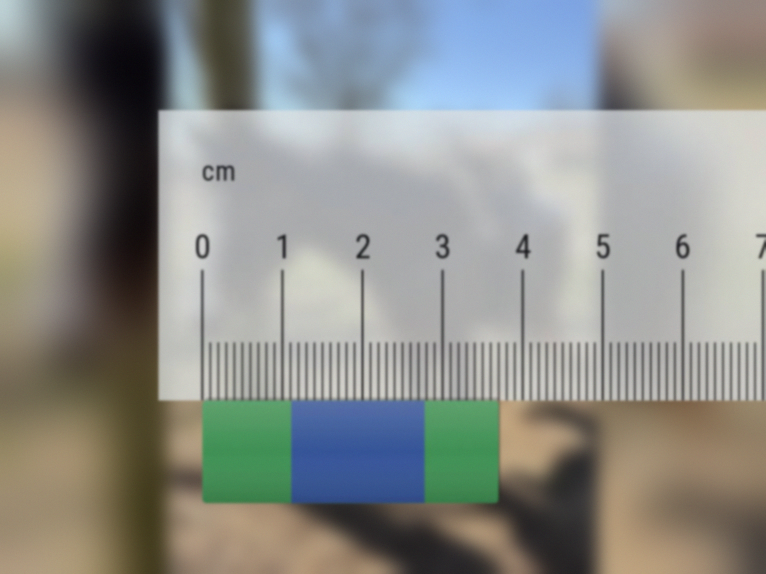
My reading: cm 3.7
